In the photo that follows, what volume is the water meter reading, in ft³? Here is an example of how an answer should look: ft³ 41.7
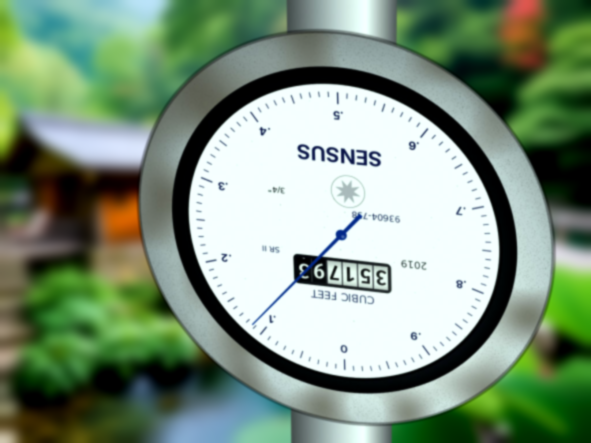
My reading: ft³ 351793.11
